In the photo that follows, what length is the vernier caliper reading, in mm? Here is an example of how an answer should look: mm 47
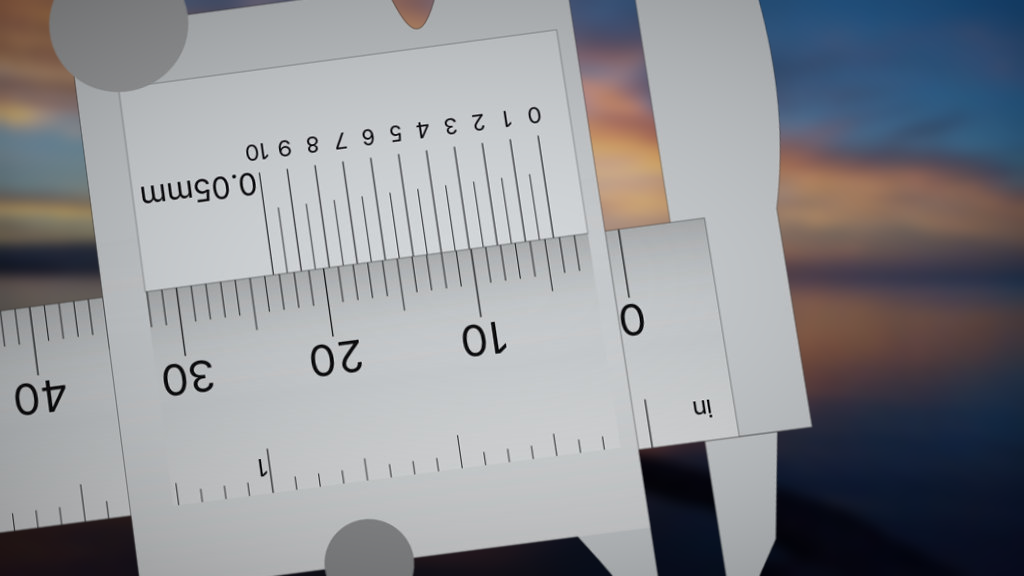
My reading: mm 4.4
